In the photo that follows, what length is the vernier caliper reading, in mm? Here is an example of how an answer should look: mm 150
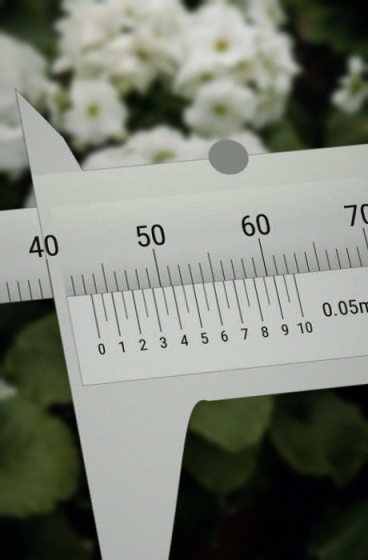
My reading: mm 43.5
